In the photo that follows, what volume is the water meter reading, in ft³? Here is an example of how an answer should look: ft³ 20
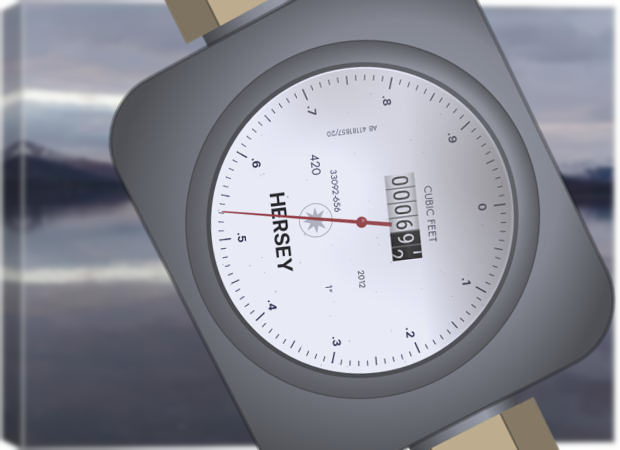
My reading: ft³ 691.53
